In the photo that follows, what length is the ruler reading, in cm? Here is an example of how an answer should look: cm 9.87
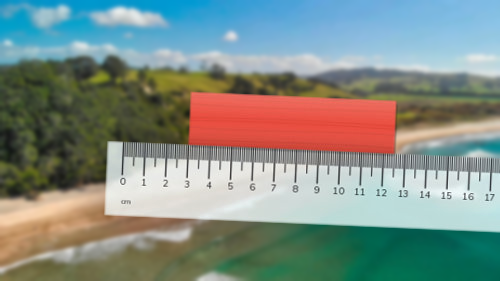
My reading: cm 9.5
